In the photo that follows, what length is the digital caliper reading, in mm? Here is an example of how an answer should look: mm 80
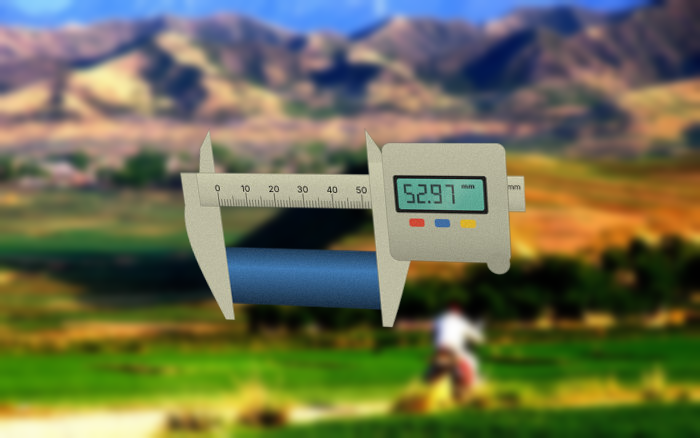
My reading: mm 52.97
